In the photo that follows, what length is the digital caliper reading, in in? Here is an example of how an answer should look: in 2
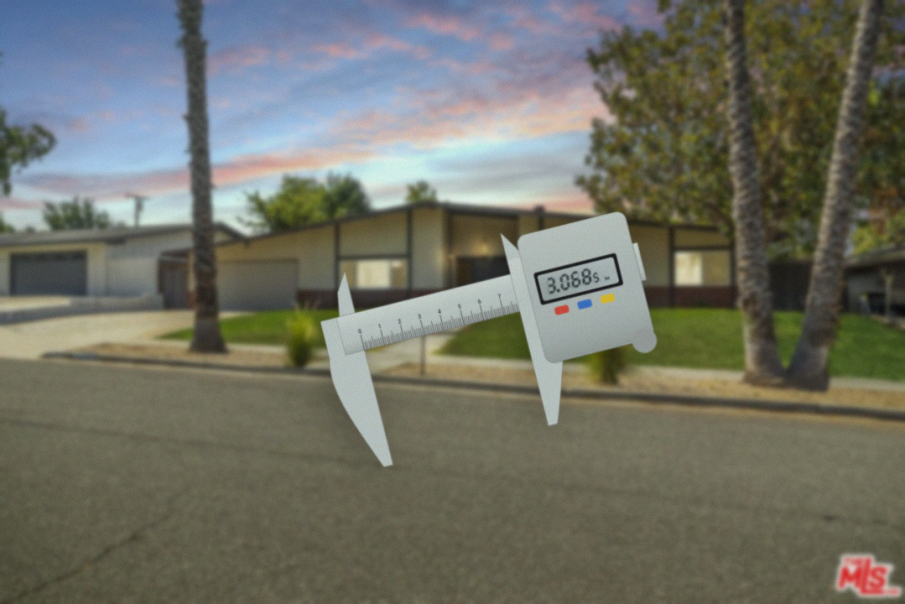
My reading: in 3.0685
